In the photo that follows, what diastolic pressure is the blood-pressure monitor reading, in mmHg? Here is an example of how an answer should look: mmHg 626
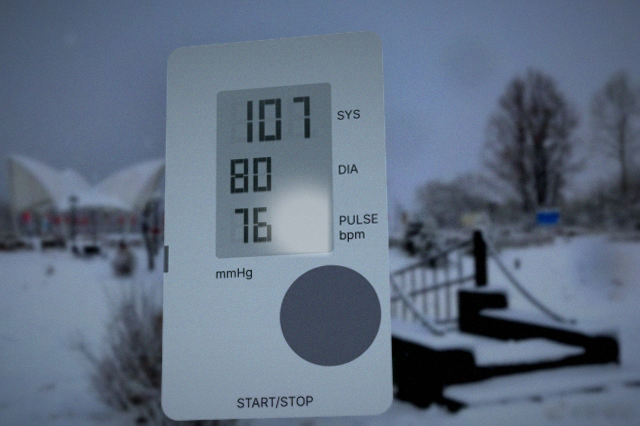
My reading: mmHg 80
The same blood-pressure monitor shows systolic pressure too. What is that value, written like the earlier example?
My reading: mmHg 107
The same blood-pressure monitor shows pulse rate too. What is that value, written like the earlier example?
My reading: bpm 76
